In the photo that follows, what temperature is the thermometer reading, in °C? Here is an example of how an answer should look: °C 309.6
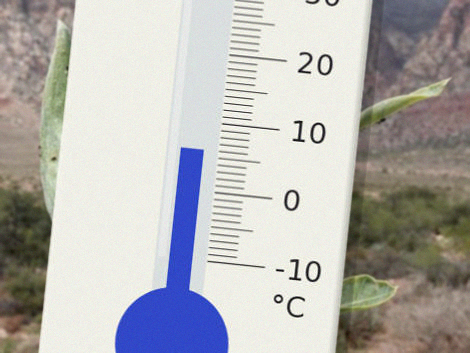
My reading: °C 6
